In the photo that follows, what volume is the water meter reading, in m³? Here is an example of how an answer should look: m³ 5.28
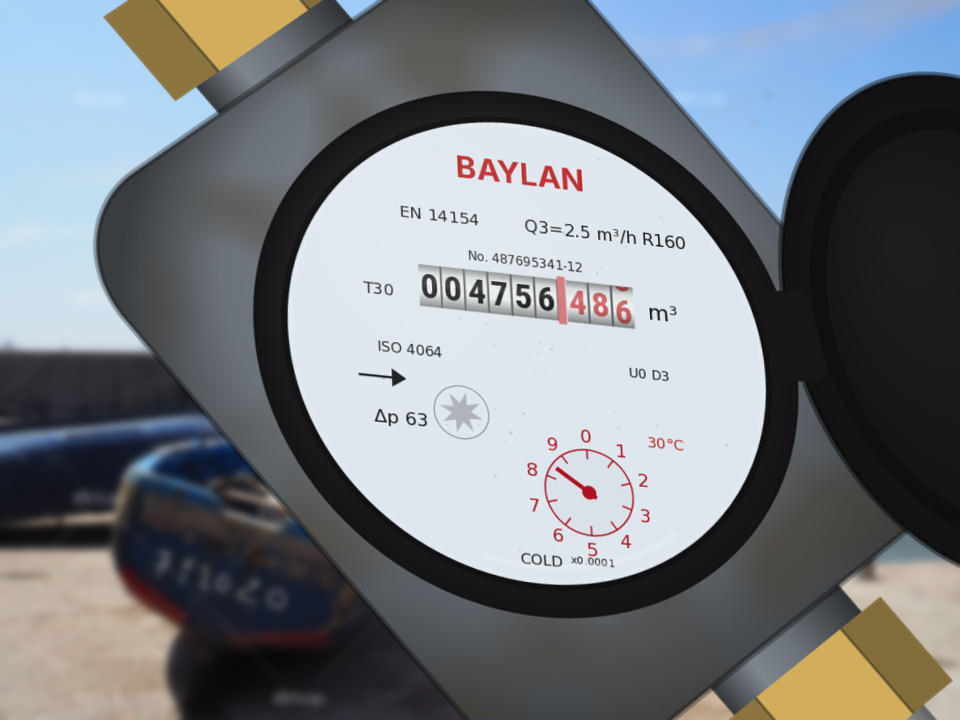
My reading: m³ 4756.4858
